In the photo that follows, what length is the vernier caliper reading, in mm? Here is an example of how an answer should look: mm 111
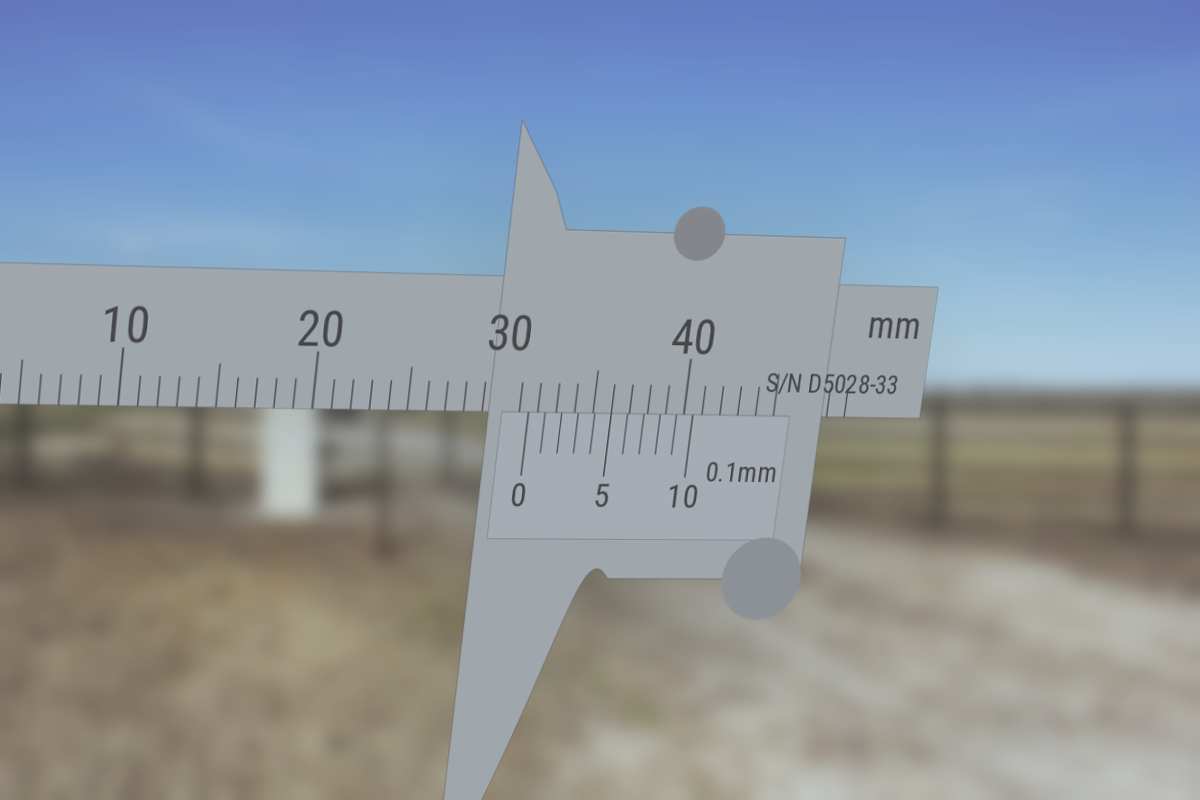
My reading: mm 31.5
